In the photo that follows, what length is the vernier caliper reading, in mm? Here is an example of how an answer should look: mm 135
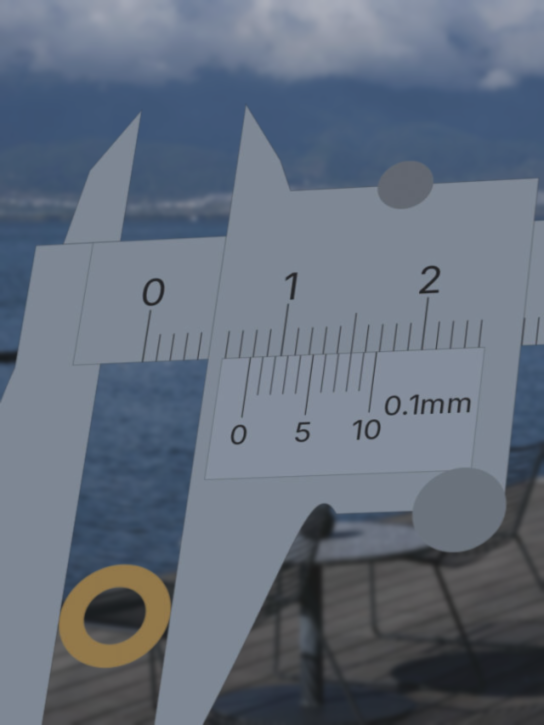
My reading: mm 7.8
